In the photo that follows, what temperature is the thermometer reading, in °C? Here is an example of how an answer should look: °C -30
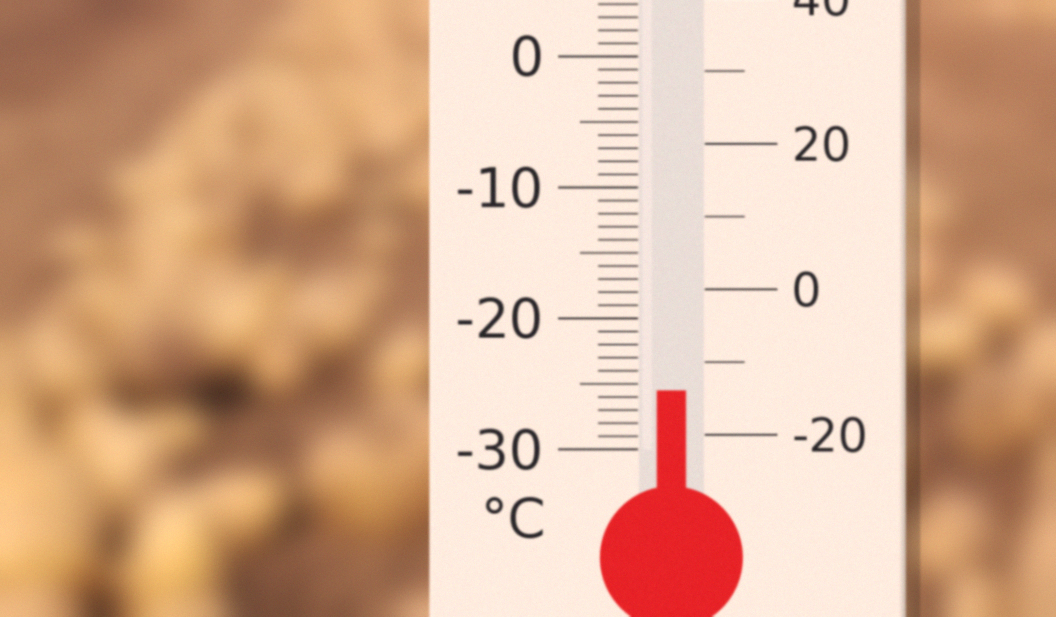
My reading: °C -25.5
